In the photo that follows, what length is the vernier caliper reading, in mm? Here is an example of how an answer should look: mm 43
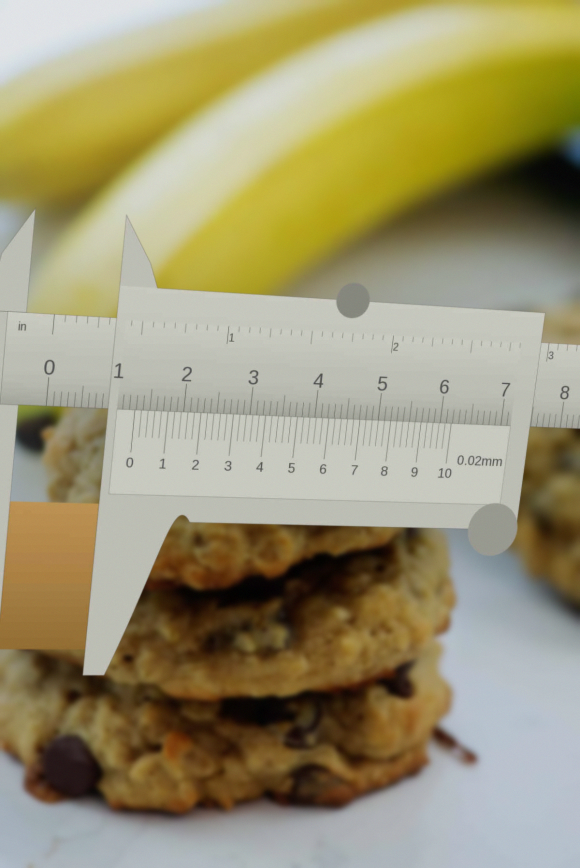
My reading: mm 12.8
